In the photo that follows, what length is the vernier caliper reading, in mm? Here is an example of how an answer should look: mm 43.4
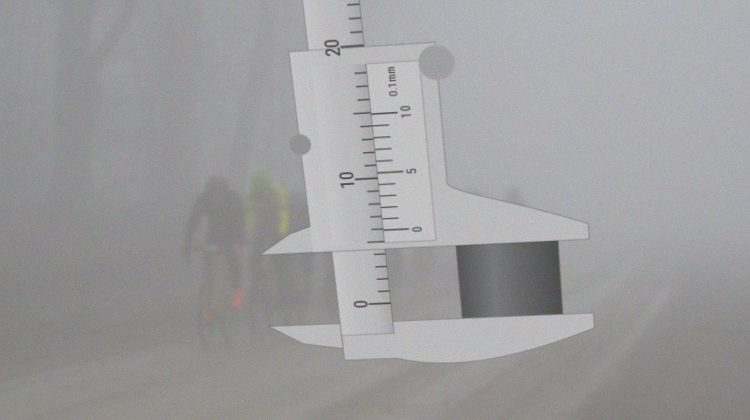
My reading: mm 5.9
